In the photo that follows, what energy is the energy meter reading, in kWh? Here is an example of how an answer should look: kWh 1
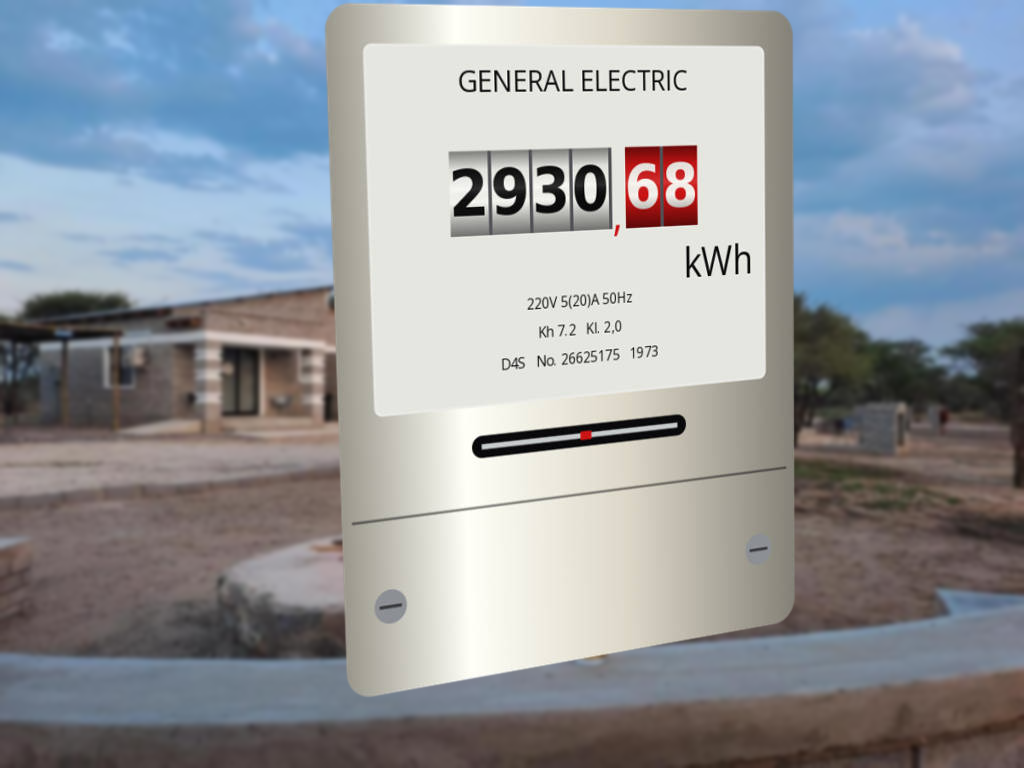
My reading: kWh 2930.68
